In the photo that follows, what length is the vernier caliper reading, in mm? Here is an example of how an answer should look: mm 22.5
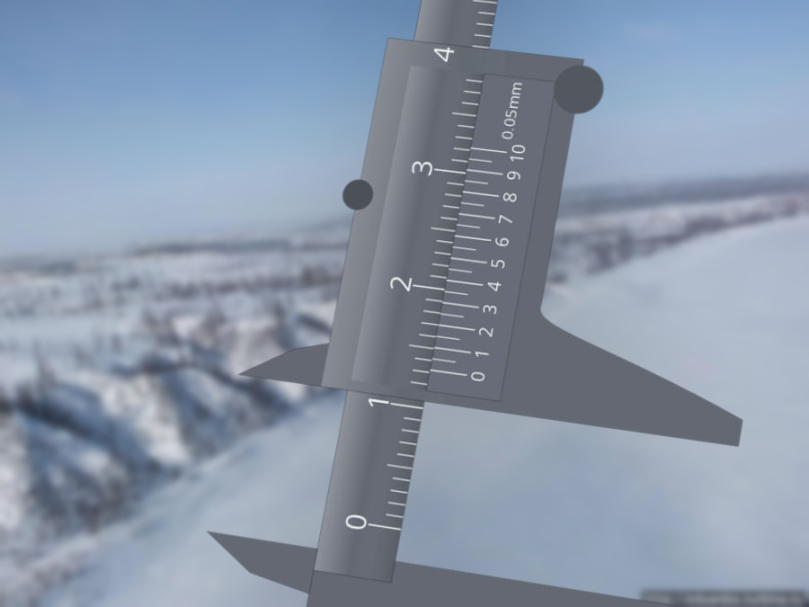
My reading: mm 13.2
